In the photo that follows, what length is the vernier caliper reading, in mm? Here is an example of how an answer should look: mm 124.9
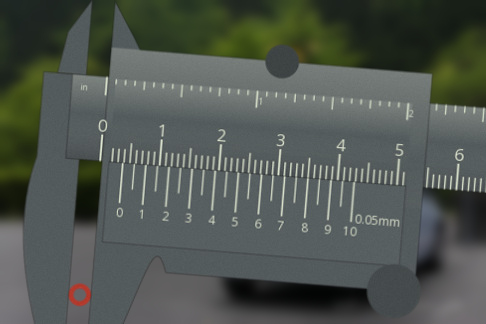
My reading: mm 3.8
